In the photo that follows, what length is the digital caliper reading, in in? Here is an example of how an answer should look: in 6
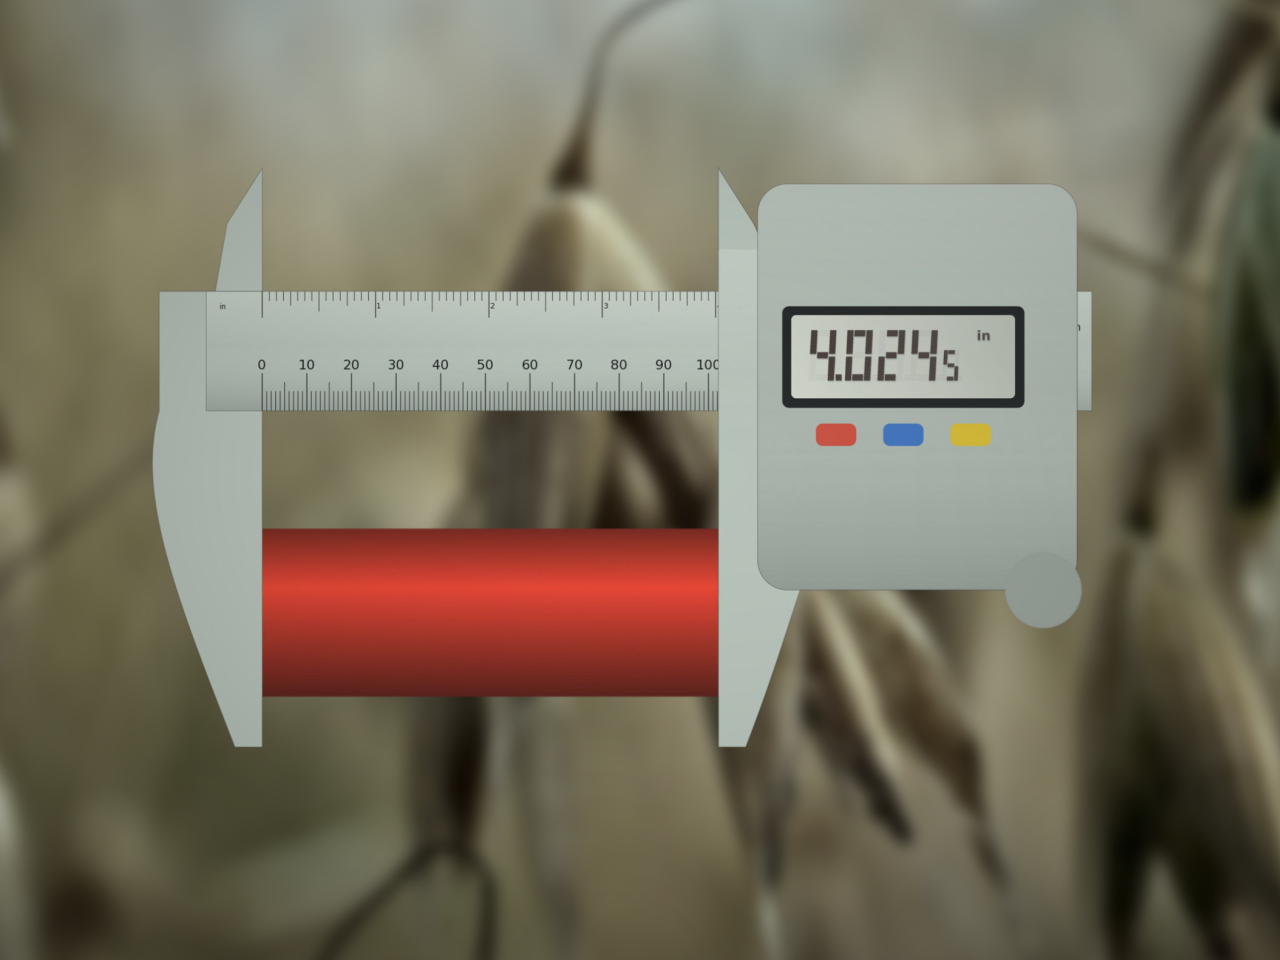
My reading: in 4.0245
